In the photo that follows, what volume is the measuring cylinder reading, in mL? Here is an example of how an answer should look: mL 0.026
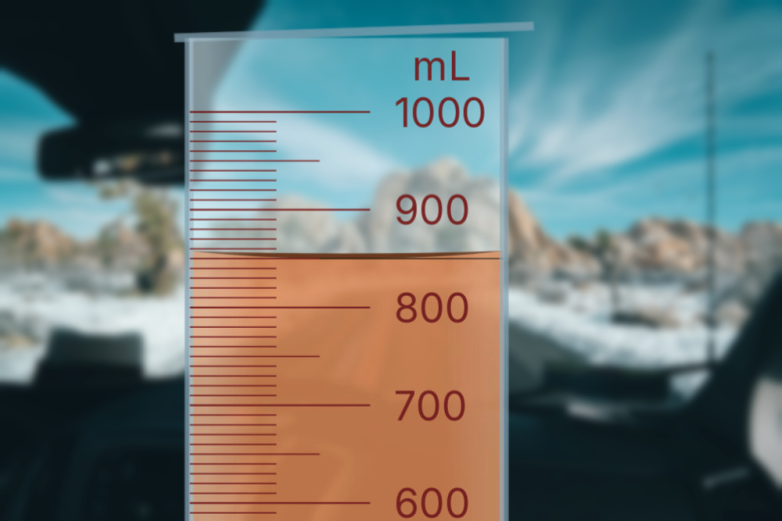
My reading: mL 850
